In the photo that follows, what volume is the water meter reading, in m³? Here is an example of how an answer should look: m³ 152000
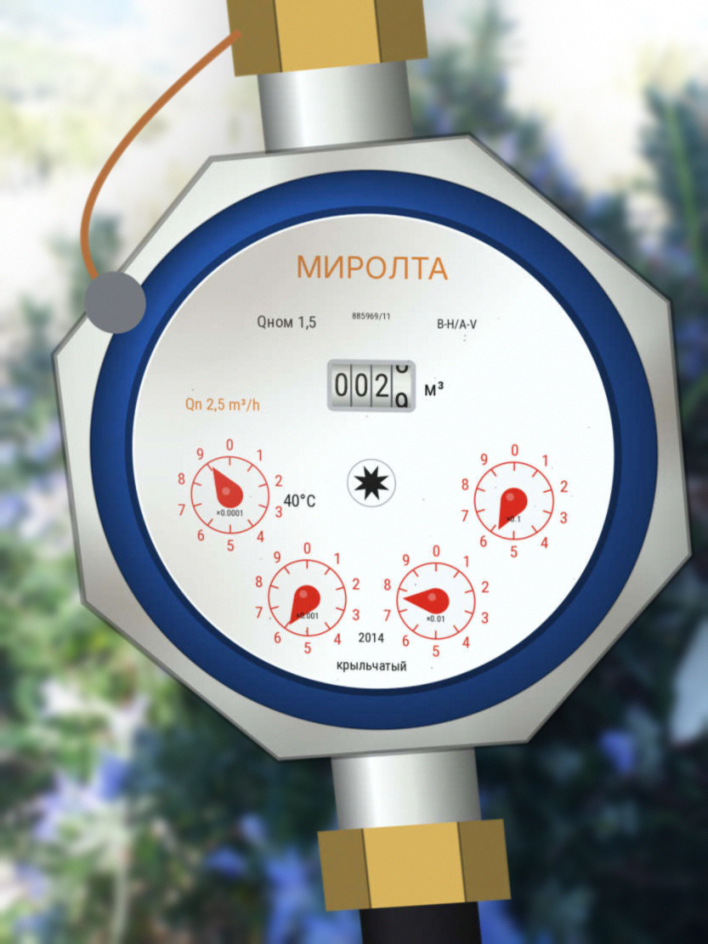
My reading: m³ 28.5759
